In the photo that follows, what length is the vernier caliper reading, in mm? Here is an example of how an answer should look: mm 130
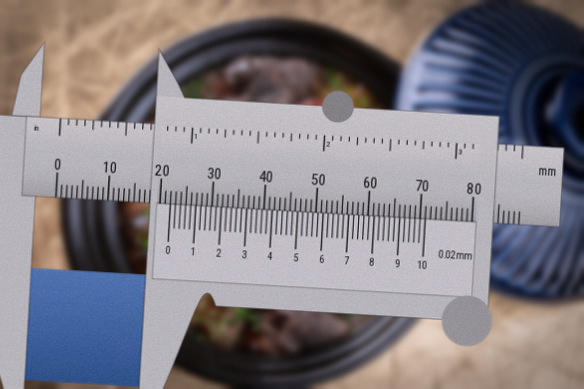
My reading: mm 22.0
